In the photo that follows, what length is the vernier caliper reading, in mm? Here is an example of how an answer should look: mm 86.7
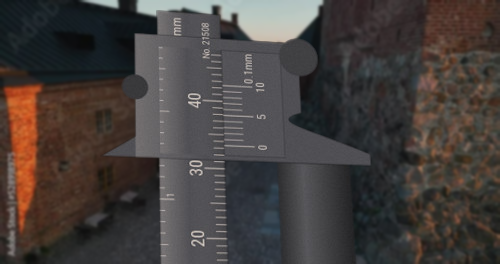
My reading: mm 33.4
